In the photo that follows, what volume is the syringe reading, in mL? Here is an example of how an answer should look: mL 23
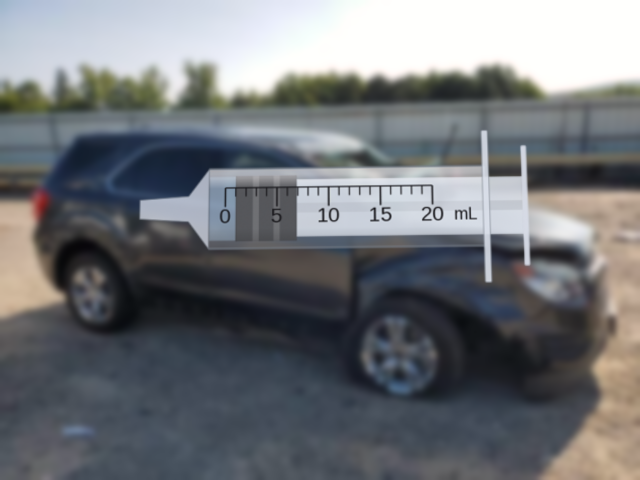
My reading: mL 1
